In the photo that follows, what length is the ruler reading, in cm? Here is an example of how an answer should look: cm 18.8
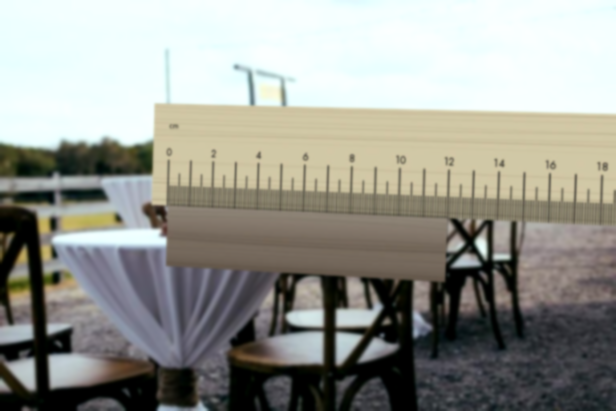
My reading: cm 12
